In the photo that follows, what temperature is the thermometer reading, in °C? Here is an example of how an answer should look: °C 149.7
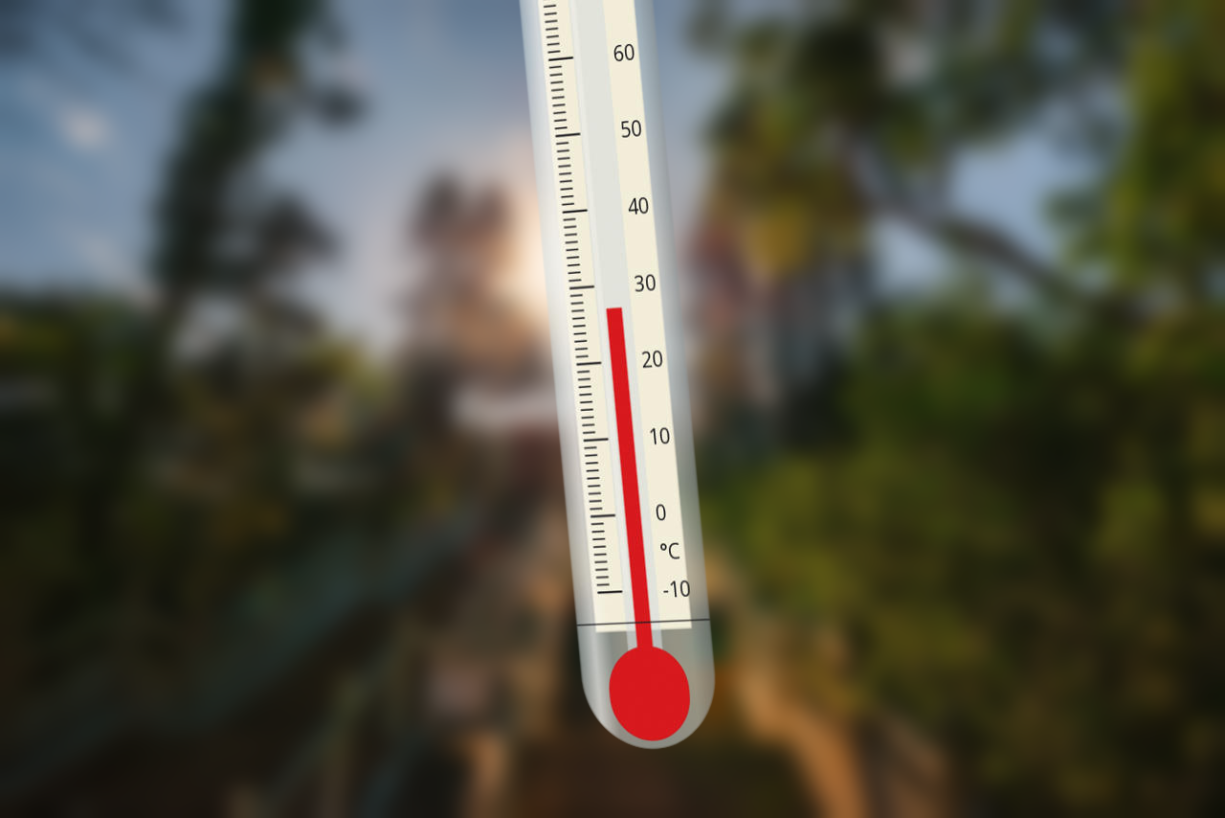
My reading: °C 27
